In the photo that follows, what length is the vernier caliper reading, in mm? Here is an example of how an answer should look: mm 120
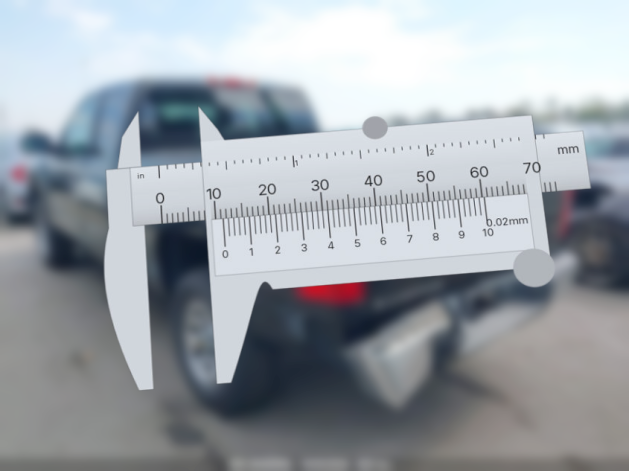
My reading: mm 11.4
